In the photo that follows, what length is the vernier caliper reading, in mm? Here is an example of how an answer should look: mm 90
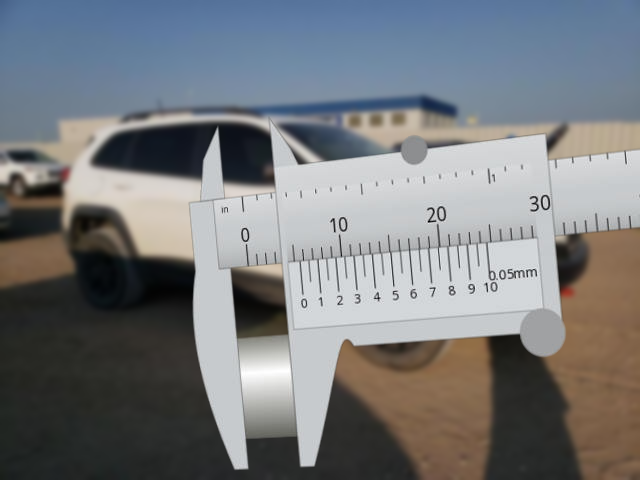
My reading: mm 5.6
